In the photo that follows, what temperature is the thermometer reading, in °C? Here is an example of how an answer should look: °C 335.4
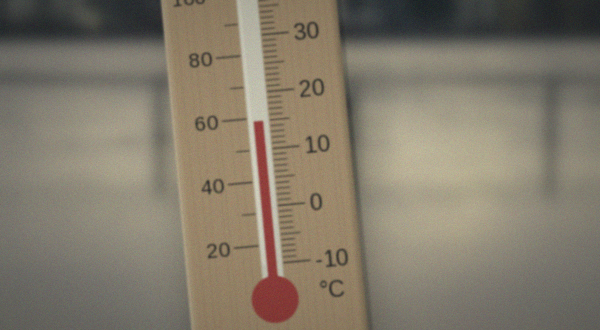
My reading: °C 15
